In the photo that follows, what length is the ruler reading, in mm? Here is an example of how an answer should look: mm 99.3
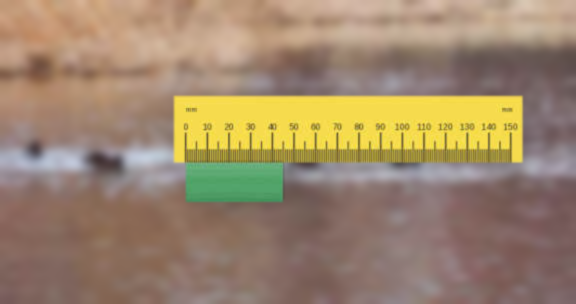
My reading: mm 45
